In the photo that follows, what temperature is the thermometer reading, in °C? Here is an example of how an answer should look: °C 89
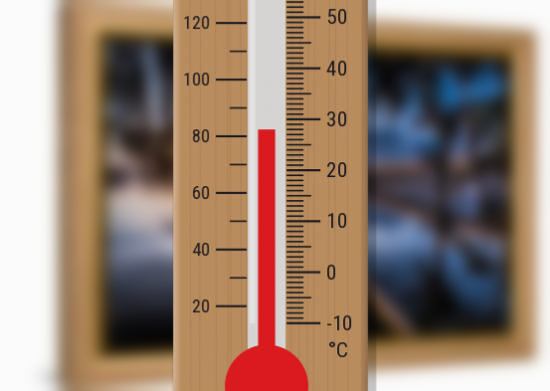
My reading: °C 28
